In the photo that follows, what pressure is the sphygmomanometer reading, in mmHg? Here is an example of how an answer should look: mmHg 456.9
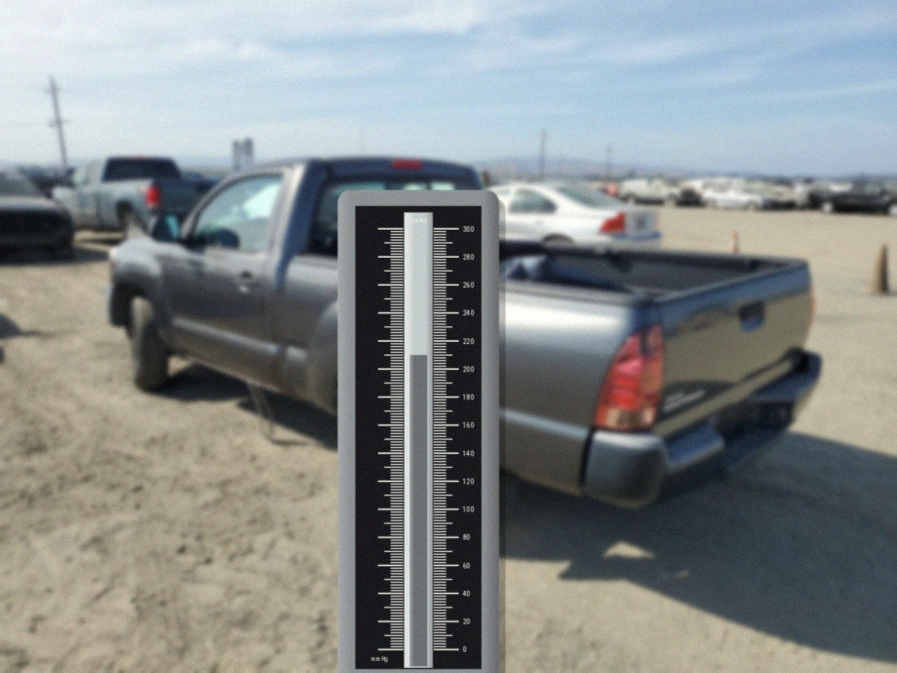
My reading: mmHg 210
